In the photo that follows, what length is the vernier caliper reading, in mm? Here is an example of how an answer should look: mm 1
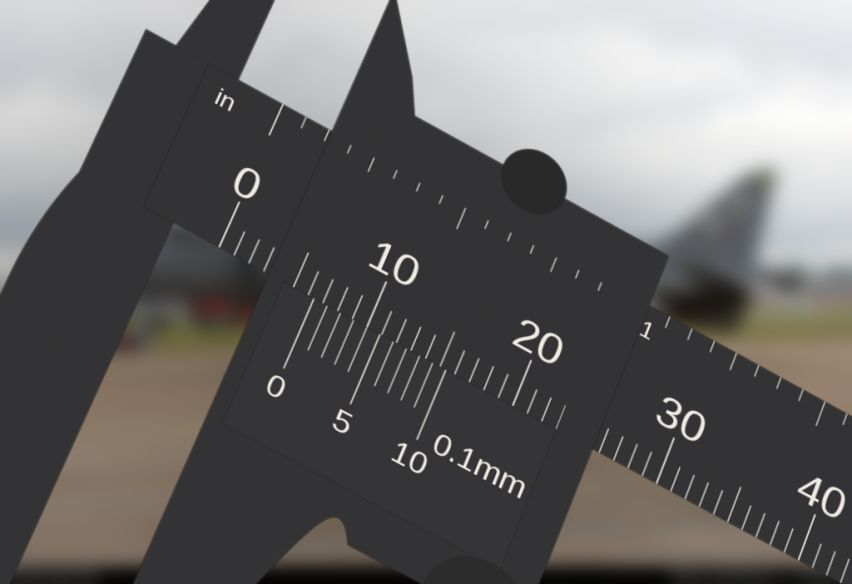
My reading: mm 6.4
